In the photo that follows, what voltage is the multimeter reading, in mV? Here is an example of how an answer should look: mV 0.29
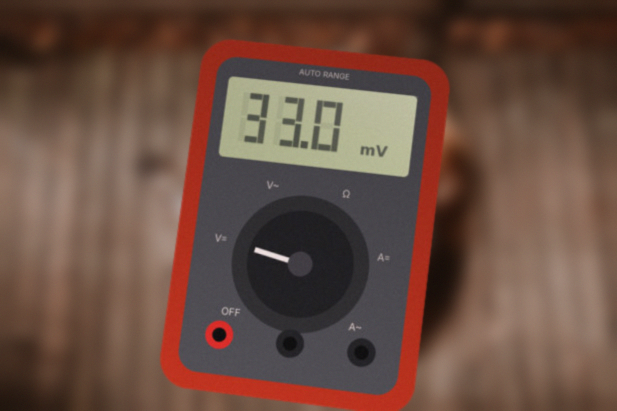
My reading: mV 33.0
